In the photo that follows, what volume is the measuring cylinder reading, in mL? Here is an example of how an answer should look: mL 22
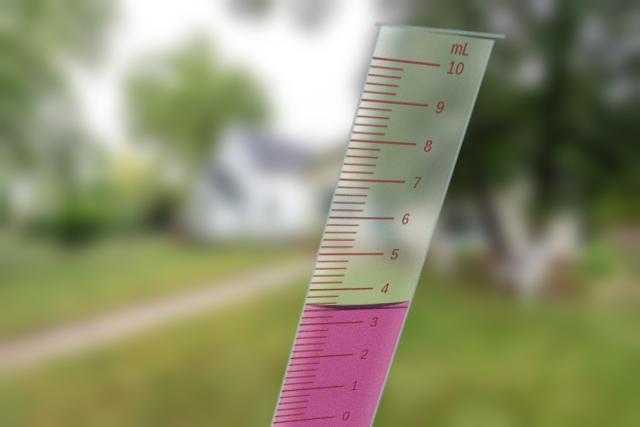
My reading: mL 3.4
